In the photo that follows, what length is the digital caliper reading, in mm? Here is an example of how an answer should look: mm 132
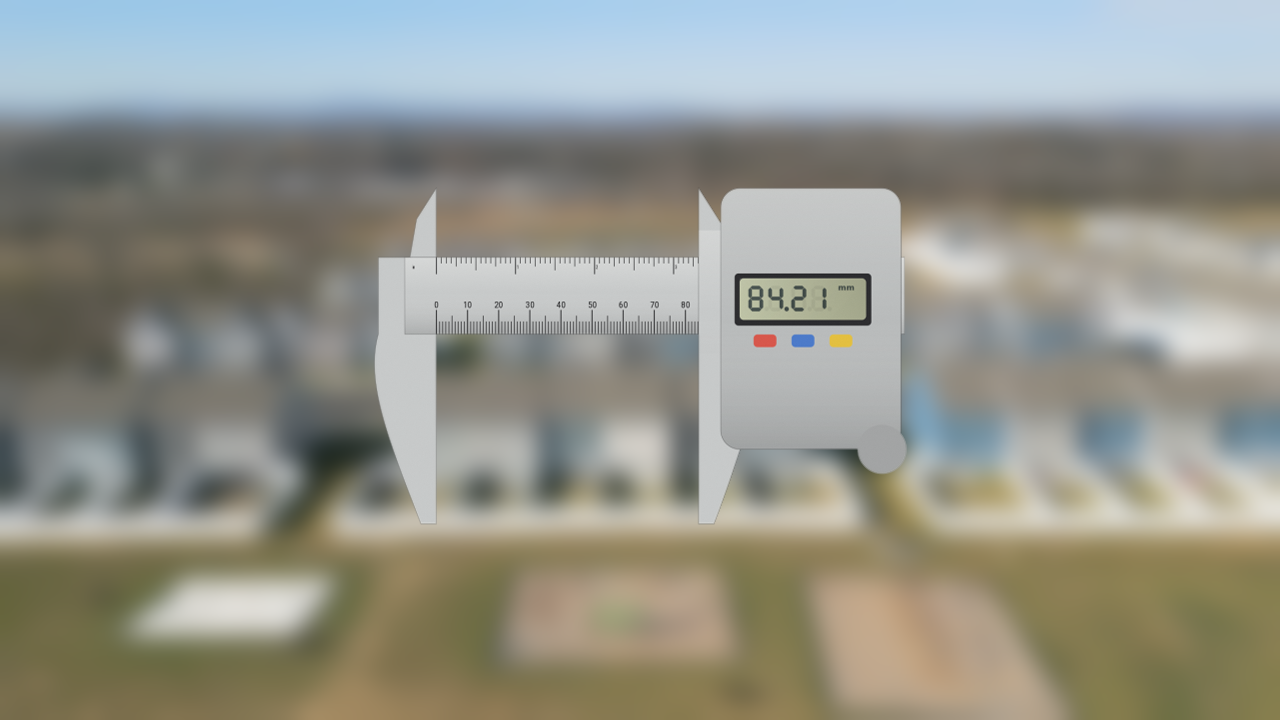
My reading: mm 84.21
